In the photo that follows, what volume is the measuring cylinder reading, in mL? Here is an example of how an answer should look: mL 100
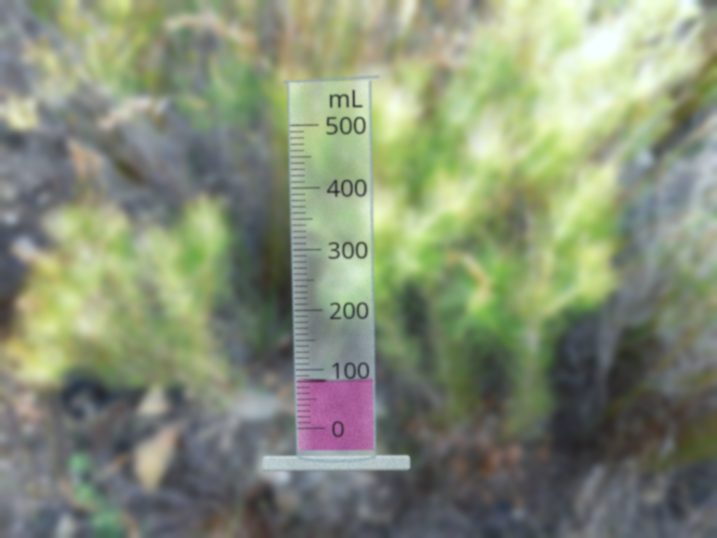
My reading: mL 80
